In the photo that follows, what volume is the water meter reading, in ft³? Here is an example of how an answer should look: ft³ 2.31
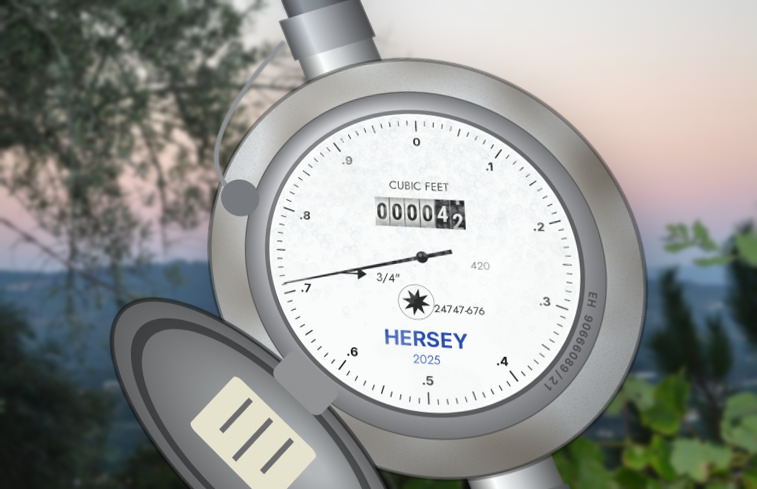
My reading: ft³ 41.71
